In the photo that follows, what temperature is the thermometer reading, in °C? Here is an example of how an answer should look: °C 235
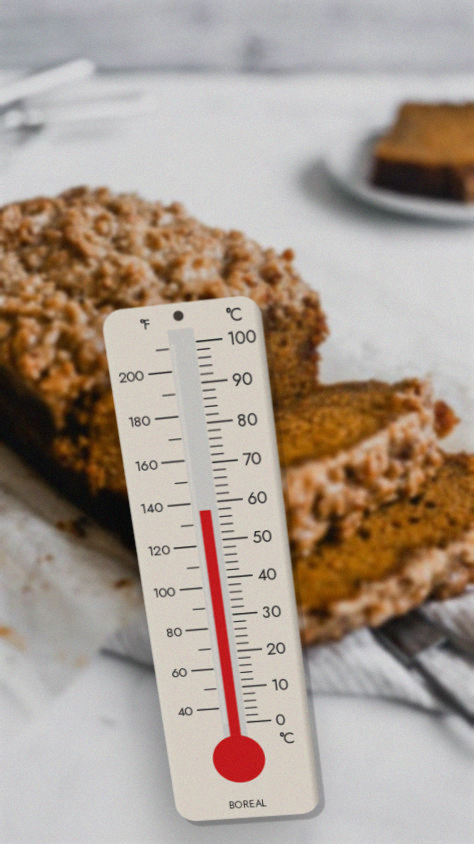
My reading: °C 58
